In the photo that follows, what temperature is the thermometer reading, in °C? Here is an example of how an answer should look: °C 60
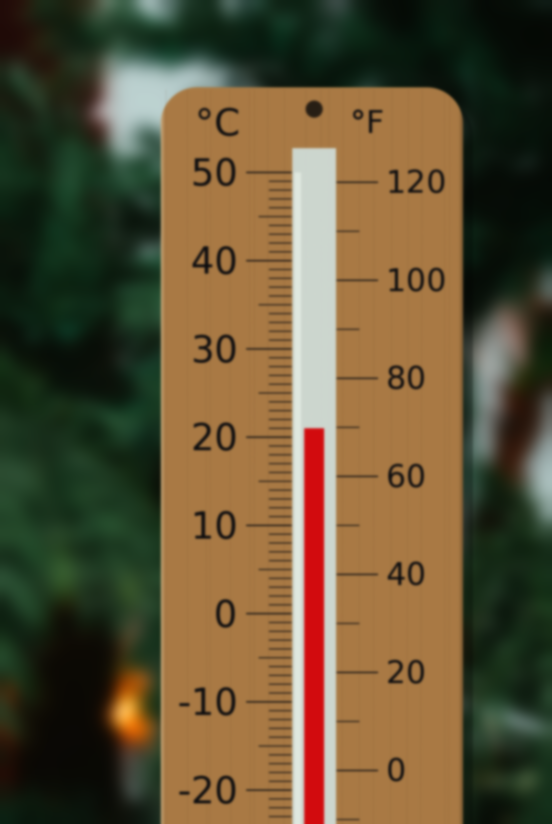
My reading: °C 21
